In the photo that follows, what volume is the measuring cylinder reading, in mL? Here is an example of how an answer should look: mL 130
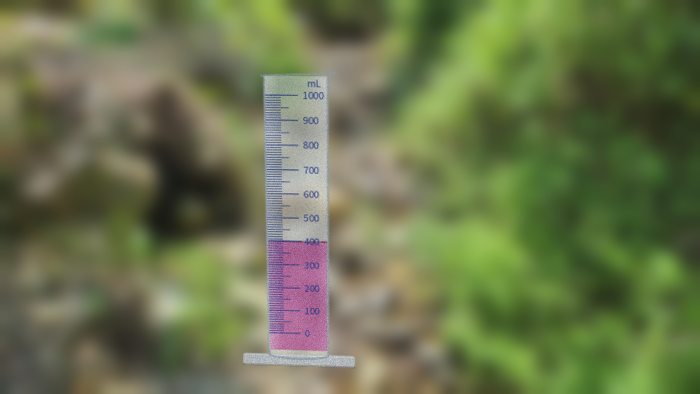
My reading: mL 400
